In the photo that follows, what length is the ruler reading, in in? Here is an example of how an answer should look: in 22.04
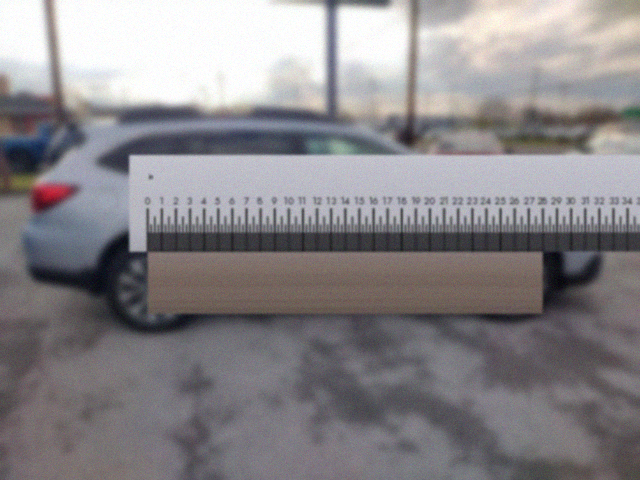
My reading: in 28
